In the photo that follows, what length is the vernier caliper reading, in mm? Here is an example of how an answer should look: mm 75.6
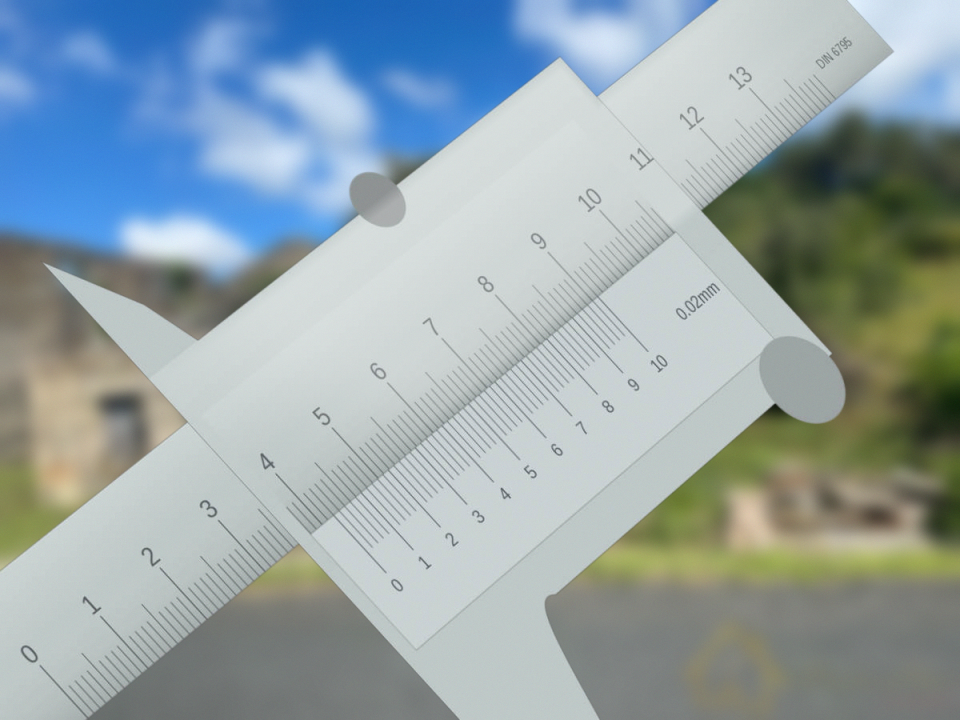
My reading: mm 42.0
